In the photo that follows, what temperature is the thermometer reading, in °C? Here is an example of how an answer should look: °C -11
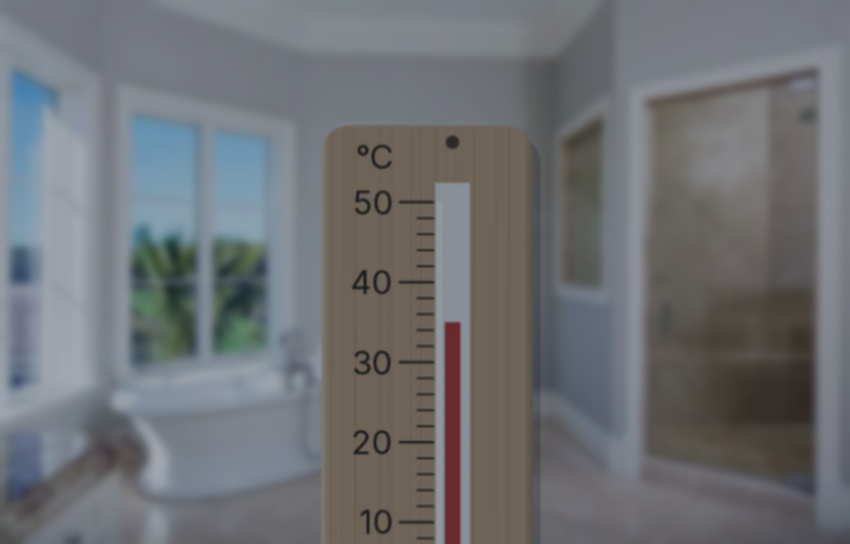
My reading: °C 35
